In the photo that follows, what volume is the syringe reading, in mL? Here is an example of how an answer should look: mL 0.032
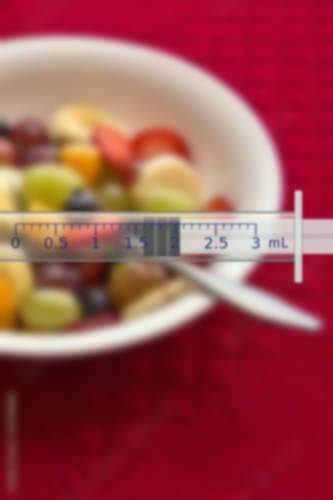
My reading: mL 1.6
